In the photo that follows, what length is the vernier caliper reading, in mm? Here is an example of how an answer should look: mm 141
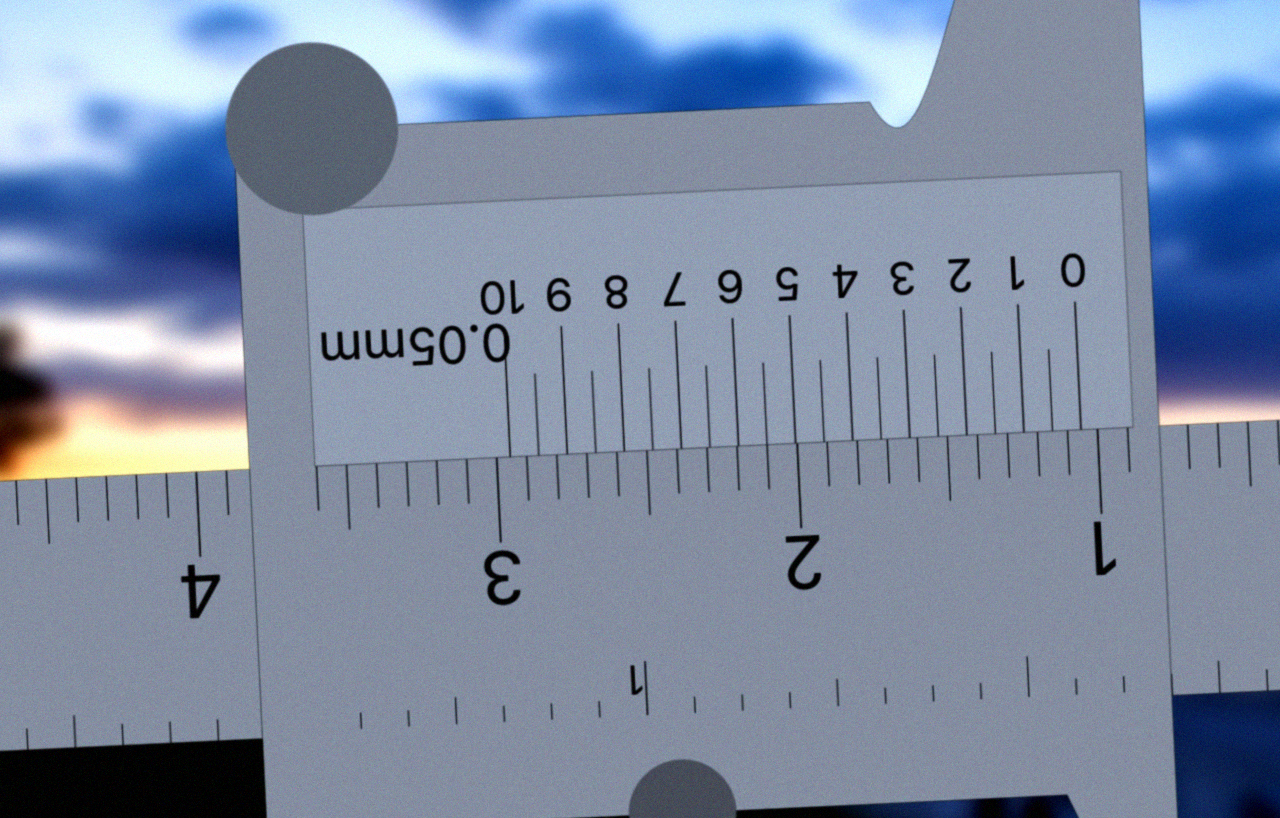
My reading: mm 10.55
